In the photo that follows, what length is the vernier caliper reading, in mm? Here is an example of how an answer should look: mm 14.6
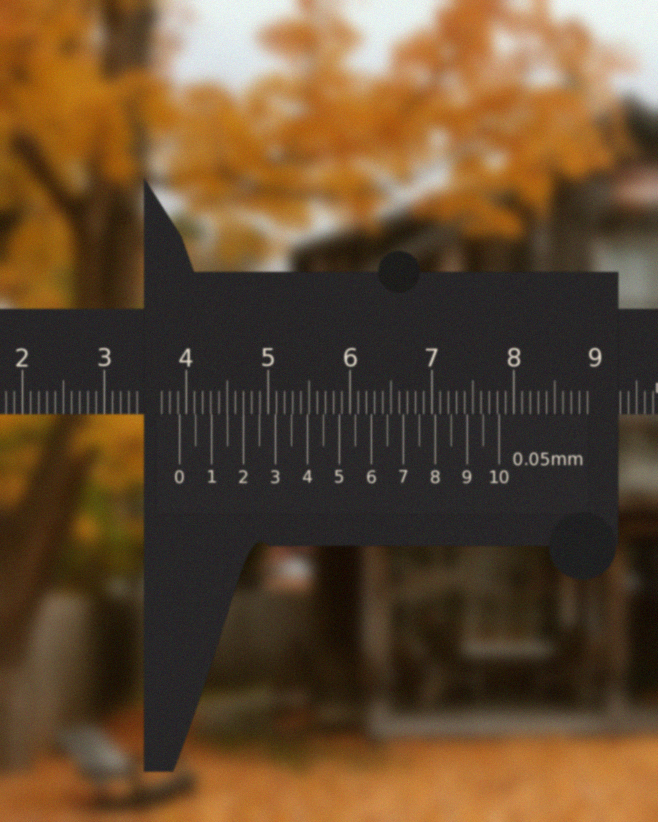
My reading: mm 39.2
